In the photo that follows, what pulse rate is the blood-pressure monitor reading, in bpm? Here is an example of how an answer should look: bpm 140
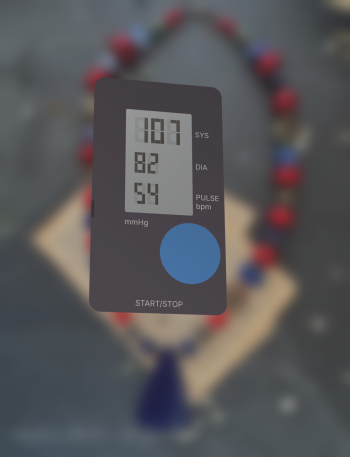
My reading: bpm 54
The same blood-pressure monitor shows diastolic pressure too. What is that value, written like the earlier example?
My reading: mmHg 82
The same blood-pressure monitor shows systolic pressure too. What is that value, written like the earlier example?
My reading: mmHg 107
